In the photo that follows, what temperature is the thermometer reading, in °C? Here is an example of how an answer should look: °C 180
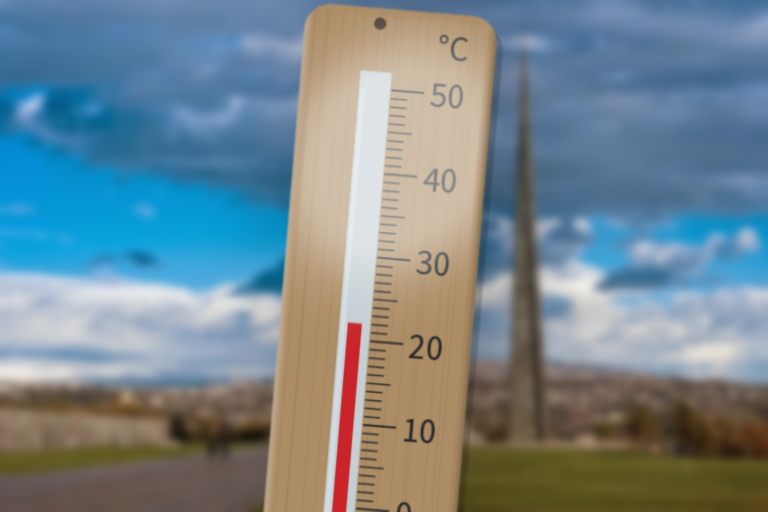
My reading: °C 22
